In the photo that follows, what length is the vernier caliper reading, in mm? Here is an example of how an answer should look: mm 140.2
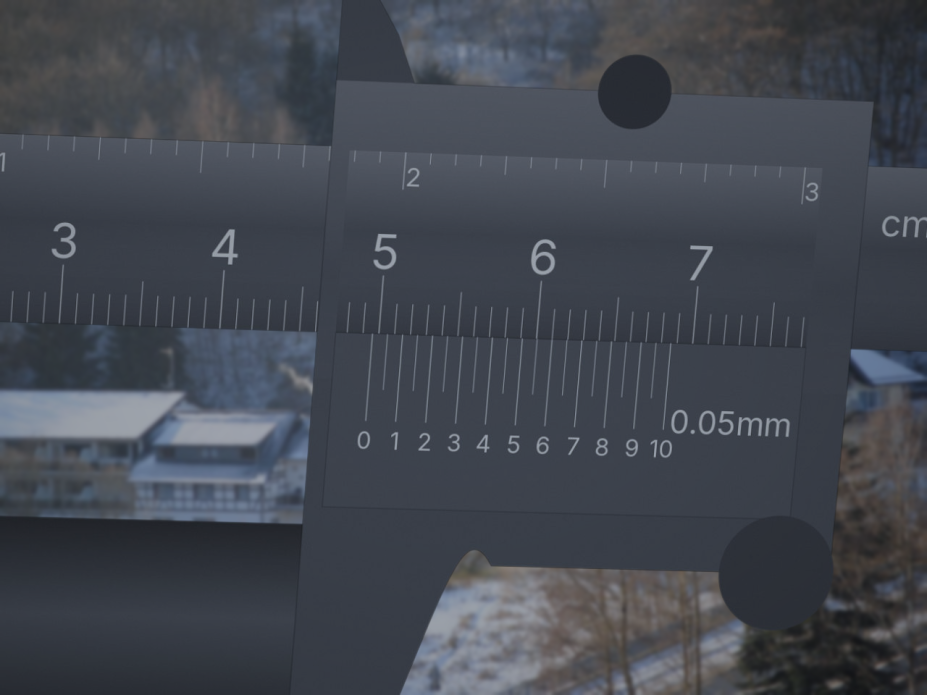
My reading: mm 49.6
